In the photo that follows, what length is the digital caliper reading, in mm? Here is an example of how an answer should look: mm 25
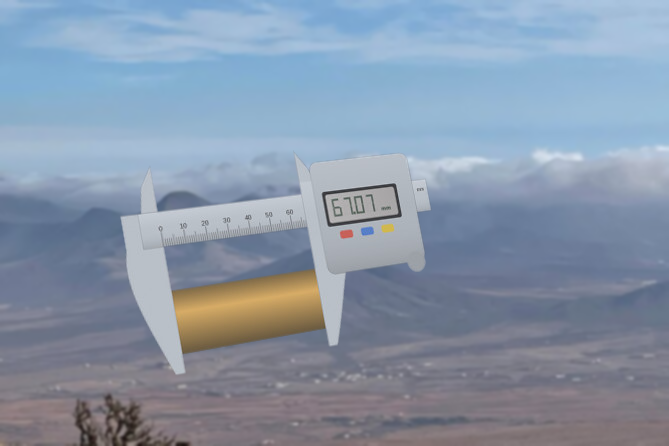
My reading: mm 67.07
